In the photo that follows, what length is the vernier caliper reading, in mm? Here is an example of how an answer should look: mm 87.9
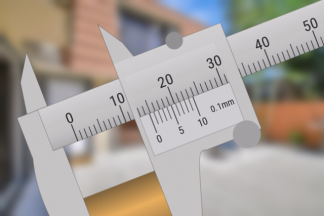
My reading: mm 14.8
